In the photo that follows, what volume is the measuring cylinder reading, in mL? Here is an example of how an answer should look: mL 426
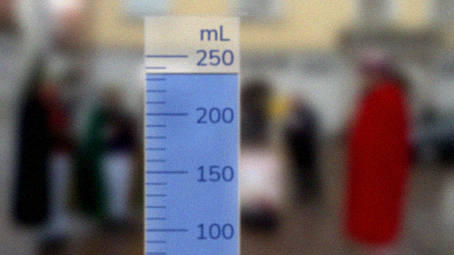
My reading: mL 235
